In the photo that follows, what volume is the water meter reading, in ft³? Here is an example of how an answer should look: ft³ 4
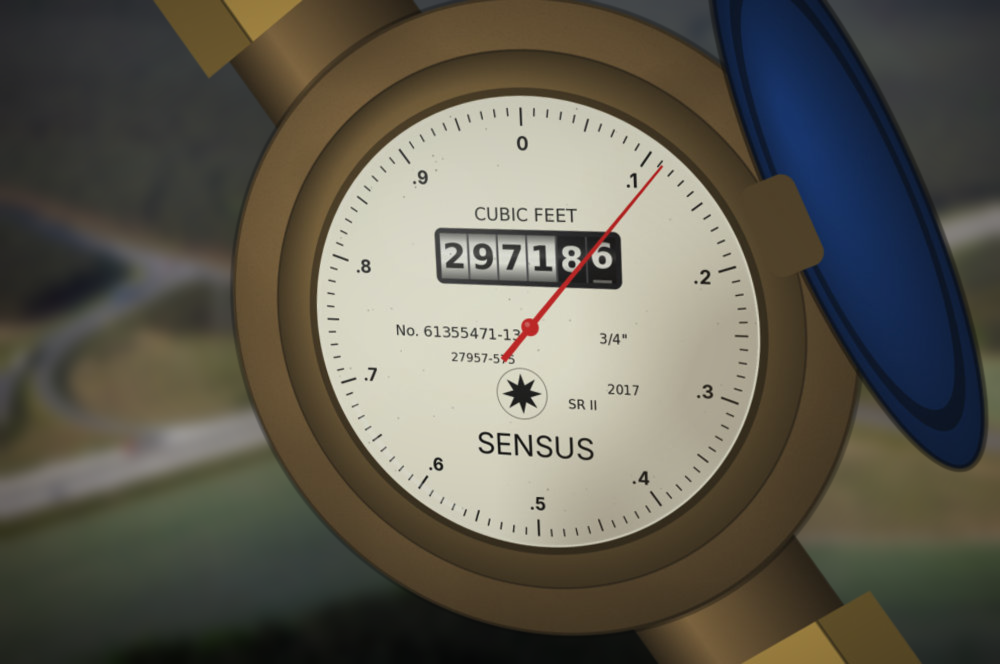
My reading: ft³ 297186.11
